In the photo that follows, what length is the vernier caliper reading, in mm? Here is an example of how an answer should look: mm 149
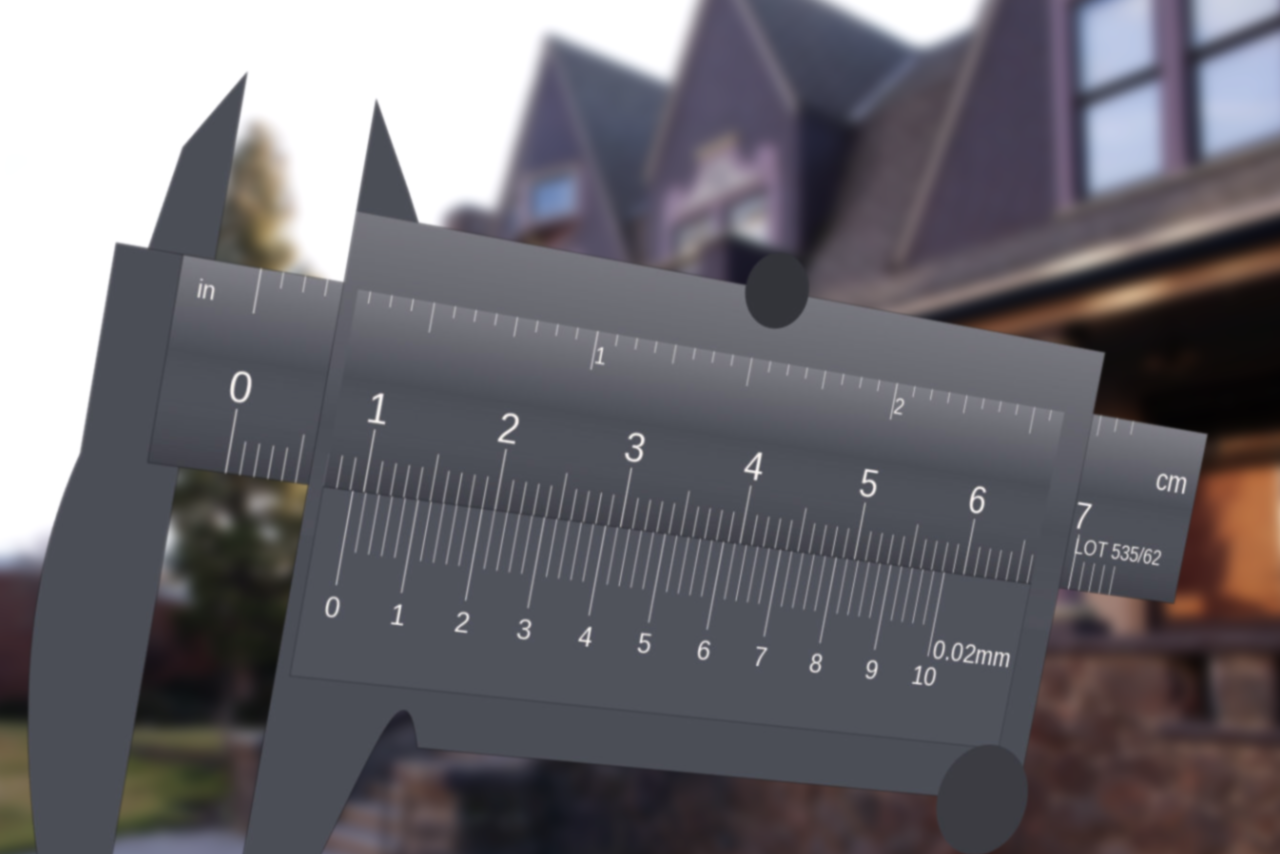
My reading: mm 9.2
